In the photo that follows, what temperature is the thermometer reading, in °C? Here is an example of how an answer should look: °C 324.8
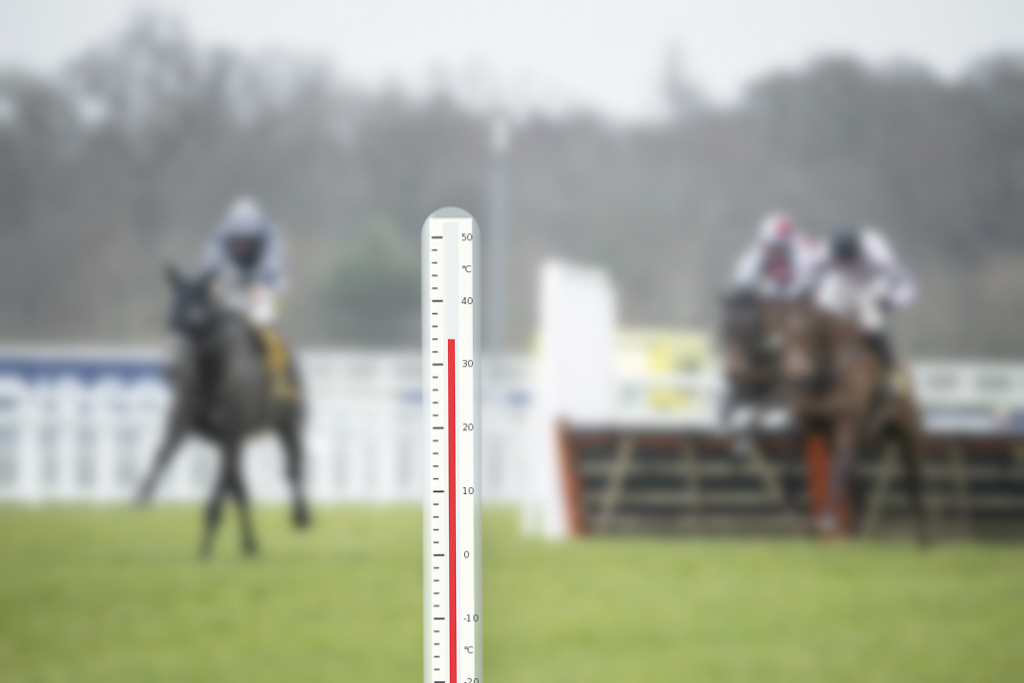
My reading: °C 34
